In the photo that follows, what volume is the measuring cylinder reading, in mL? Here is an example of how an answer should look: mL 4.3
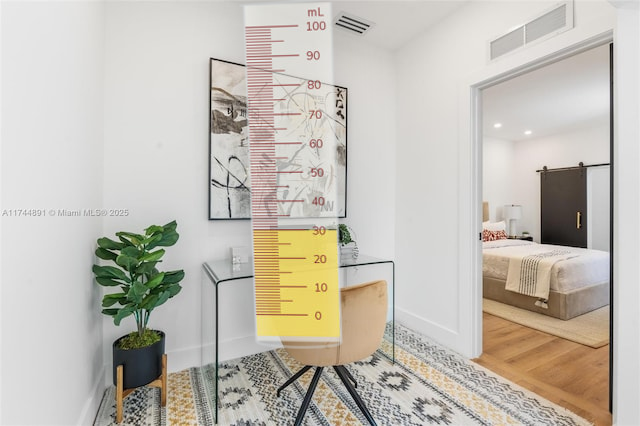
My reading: mL 30
